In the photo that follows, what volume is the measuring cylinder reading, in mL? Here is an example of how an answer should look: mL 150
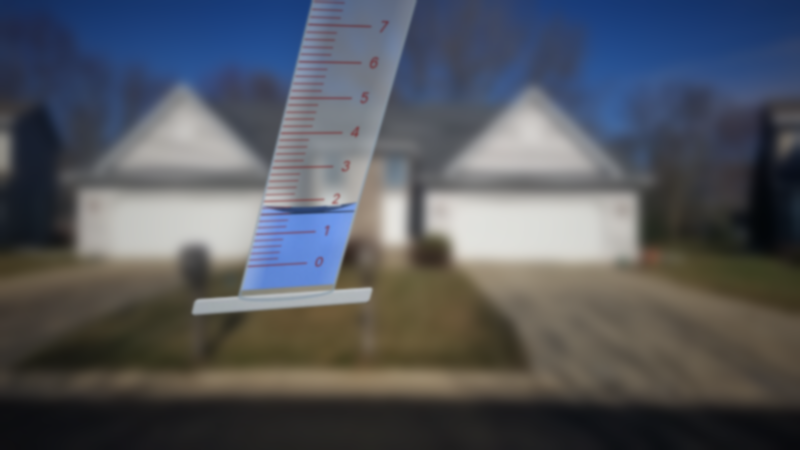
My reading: mL 1.6
